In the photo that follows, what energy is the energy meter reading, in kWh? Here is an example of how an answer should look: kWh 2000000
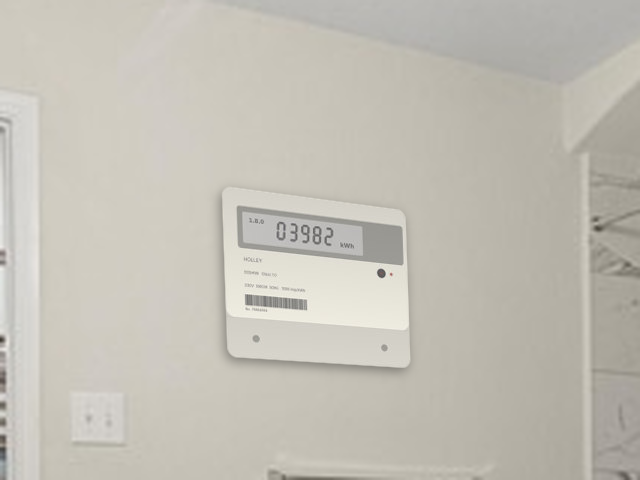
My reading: kWh 3982
